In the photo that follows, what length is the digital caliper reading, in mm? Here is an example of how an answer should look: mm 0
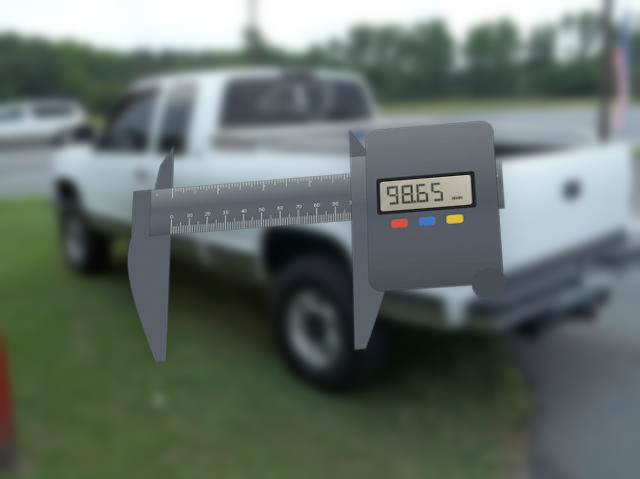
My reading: mm 98.65
